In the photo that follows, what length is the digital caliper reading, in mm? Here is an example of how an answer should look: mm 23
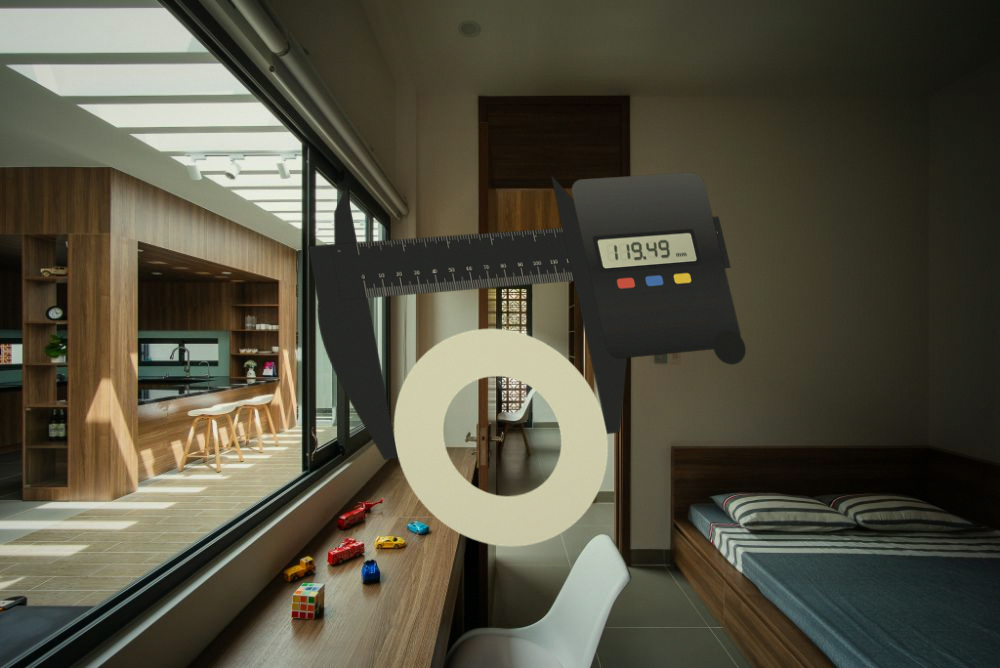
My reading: mm 119.49
